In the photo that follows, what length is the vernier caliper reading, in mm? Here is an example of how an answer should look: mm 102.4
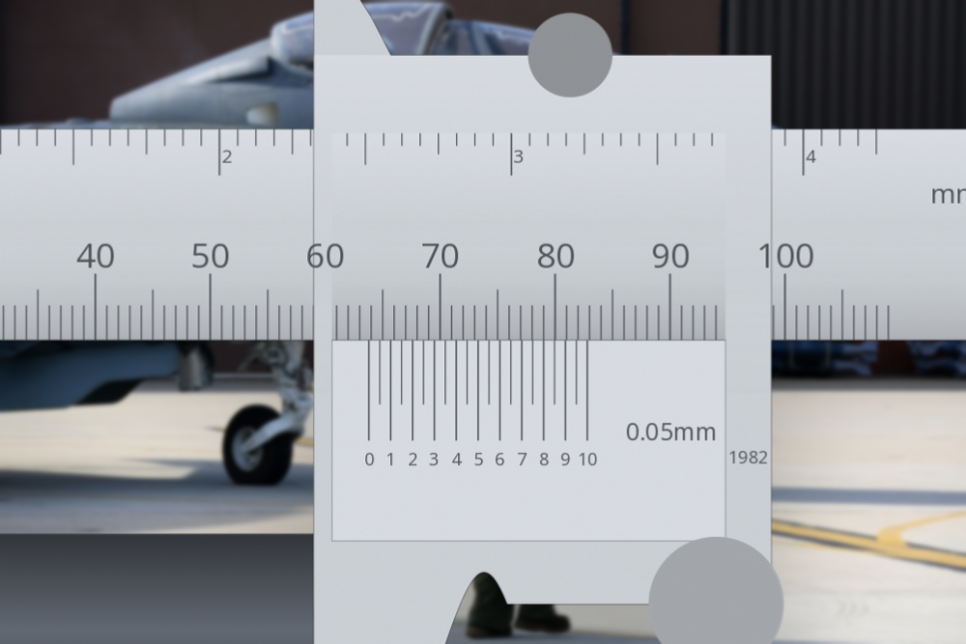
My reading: mm 63.8
